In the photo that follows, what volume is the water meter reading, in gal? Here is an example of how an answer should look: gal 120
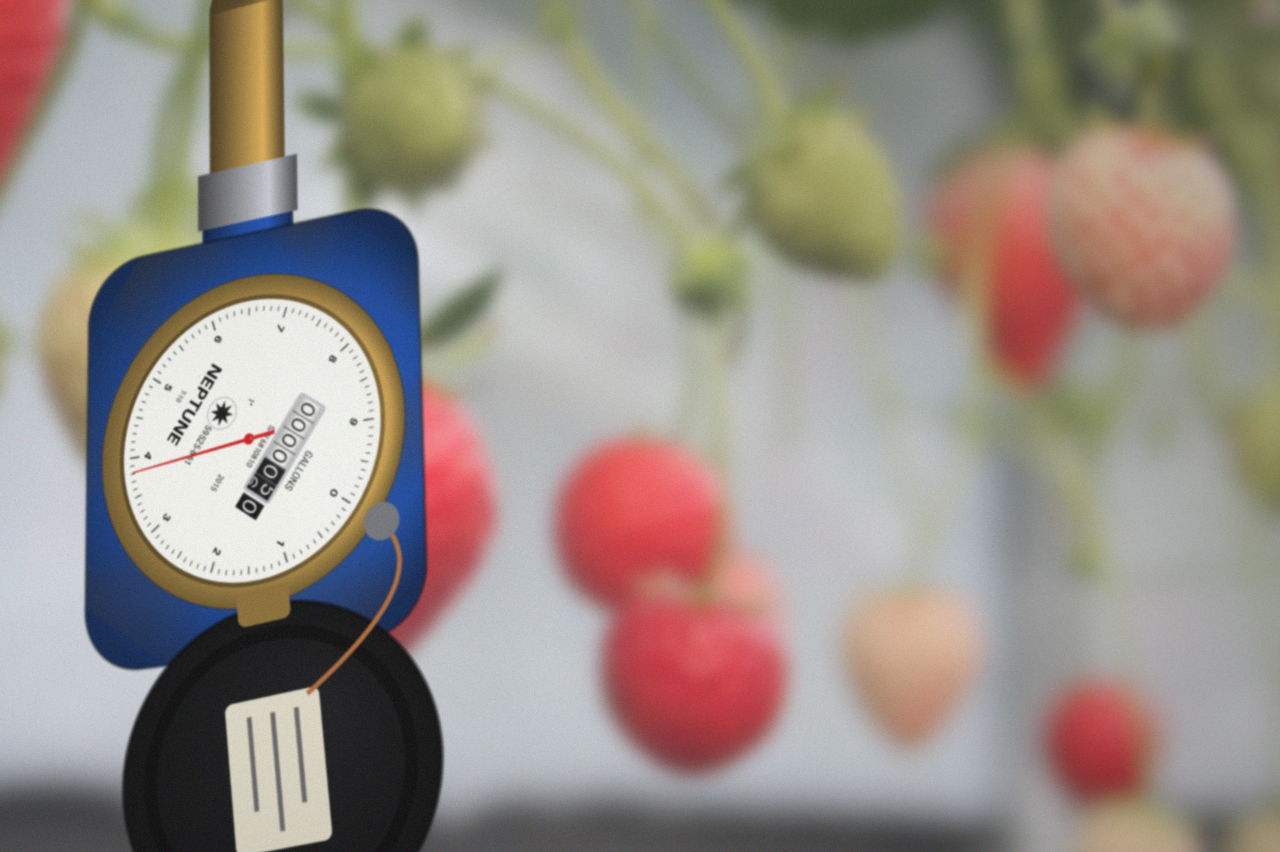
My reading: gal 53.8
